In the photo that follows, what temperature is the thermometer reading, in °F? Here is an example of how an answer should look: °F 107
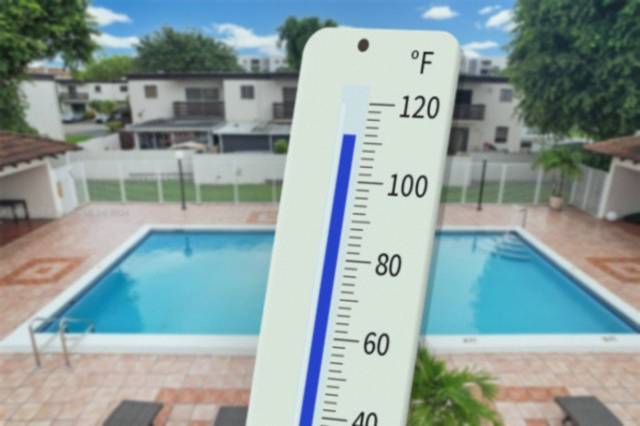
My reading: °F 112
